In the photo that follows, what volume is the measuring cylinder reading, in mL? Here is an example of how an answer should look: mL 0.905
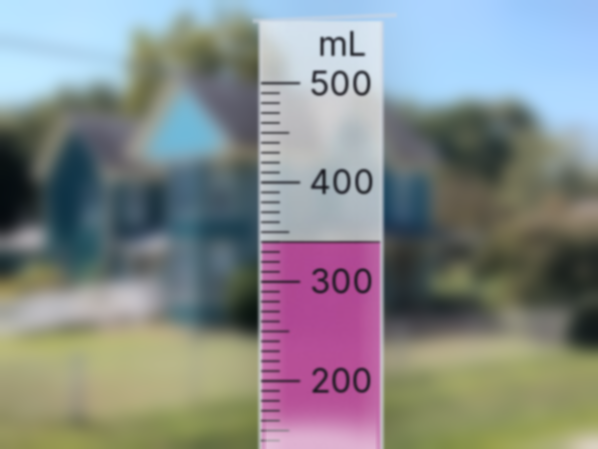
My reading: mL 340
